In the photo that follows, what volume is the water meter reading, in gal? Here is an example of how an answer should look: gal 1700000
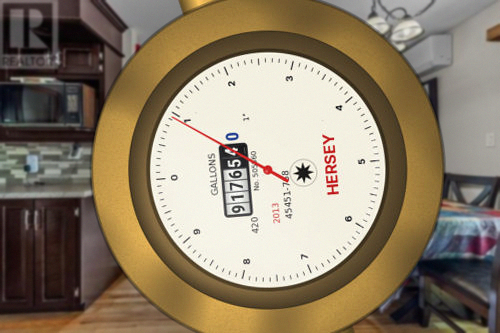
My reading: gal 9176540.9
